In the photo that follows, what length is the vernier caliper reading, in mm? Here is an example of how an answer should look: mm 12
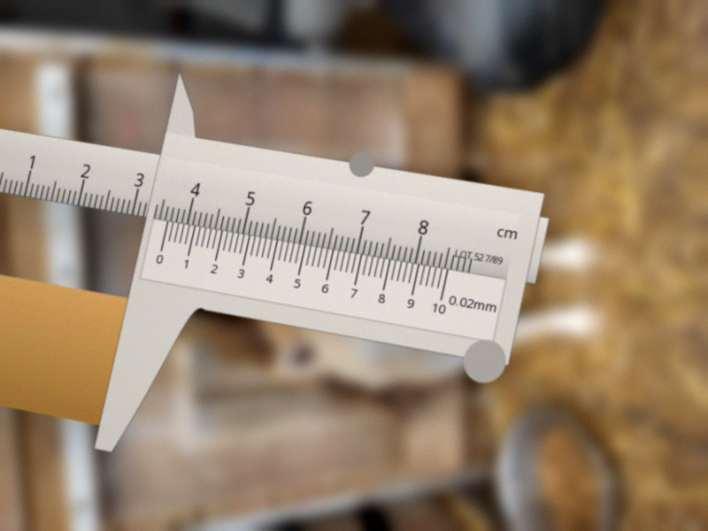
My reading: mm 36.5
